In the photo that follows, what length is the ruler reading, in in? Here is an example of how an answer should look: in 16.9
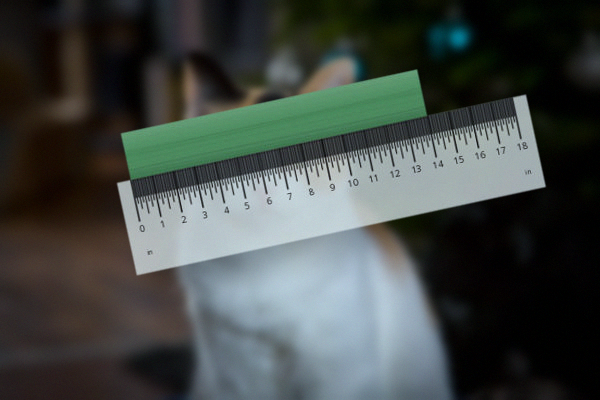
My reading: in 14
